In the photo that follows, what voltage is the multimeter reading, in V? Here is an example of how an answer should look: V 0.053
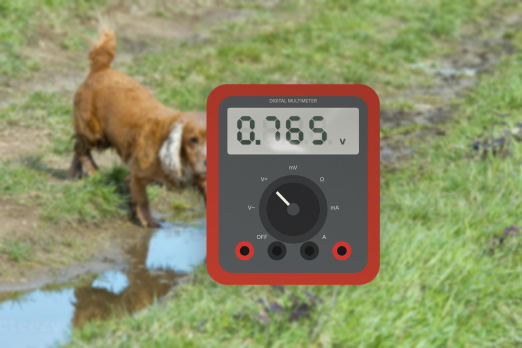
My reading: V 0.765
